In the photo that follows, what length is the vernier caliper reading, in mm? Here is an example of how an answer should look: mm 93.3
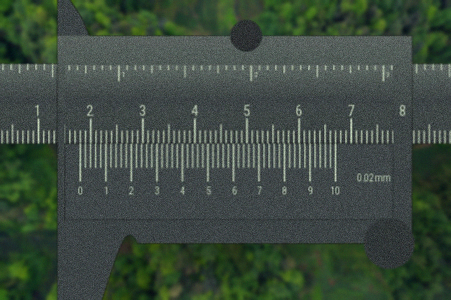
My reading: mm 18.0
